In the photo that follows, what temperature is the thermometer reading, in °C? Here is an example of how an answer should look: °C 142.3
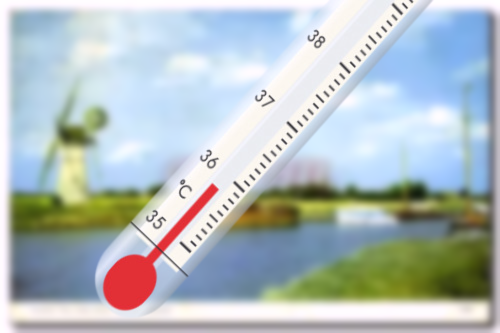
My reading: °C 35.8
